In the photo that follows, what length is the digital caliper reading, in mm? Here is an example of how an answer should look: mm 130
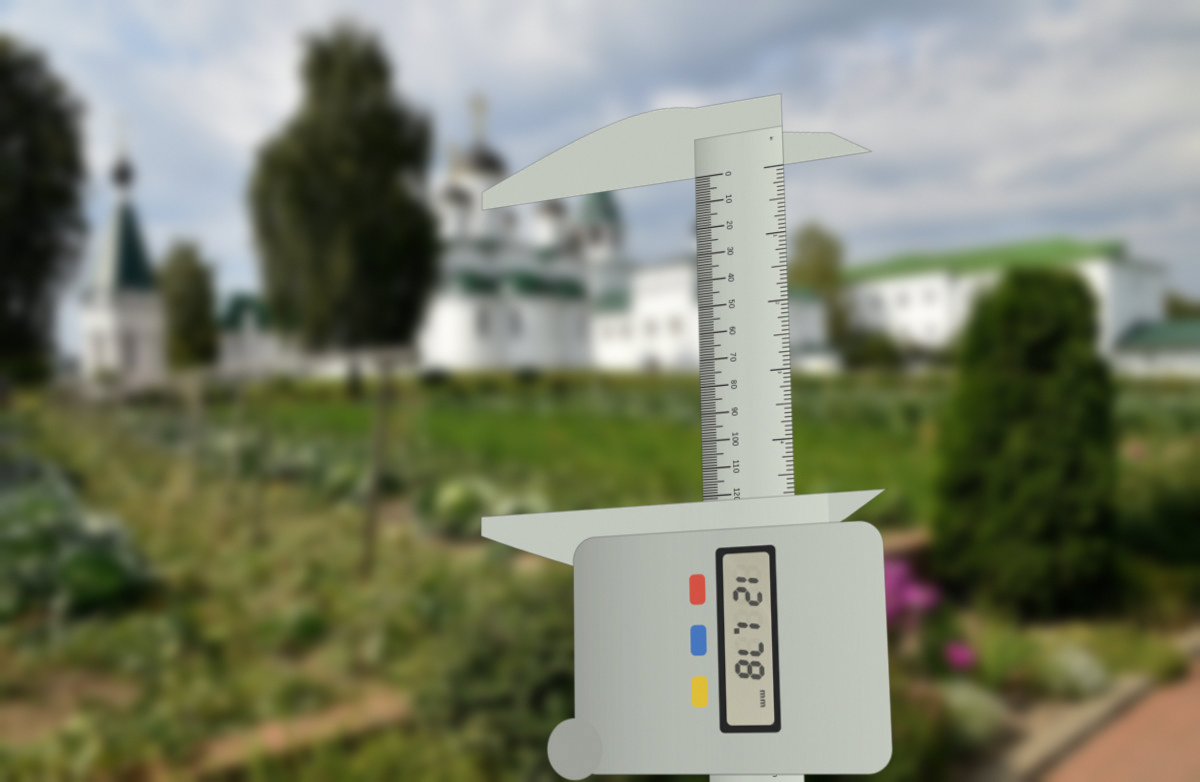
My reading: mm 121.78
